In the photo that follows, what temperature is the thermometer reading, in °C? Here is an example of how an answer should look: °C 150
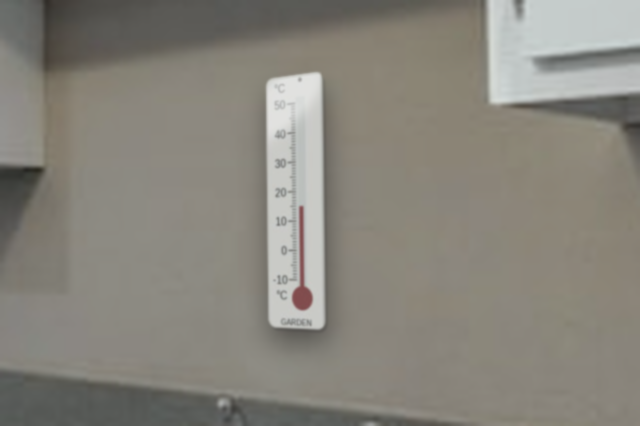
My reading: °C 15
